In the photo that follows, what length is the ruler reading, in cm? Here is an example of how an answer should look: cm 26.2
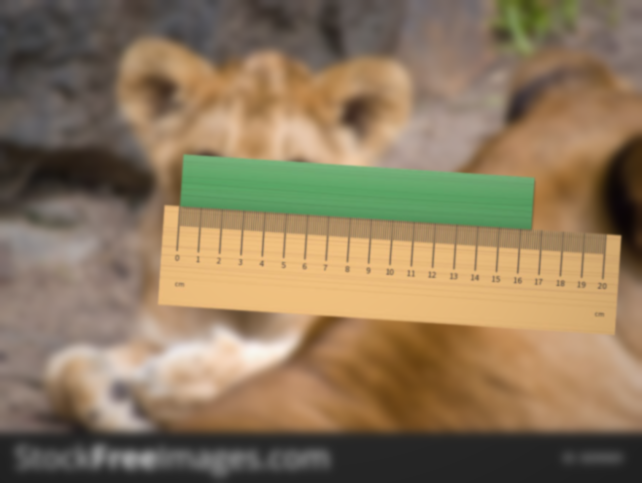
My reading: cm 16.5
